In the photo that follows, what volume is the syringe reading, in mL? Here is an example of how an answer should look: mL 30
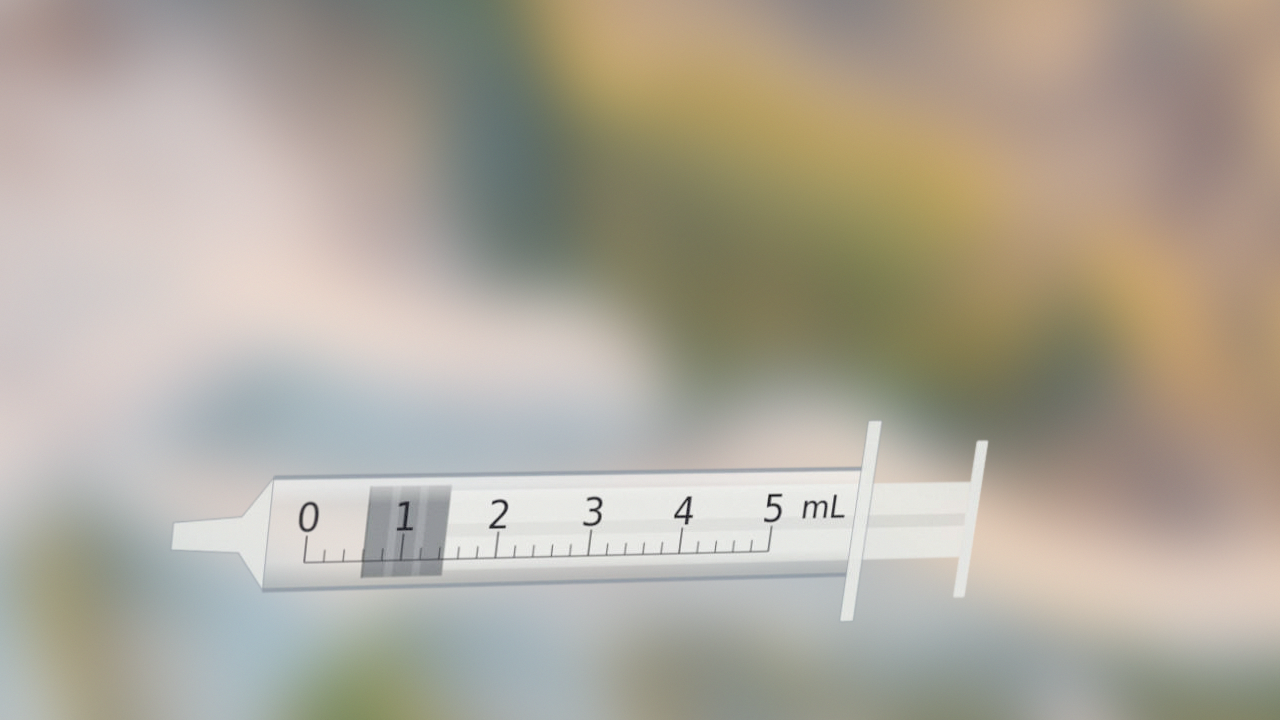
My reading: mL 0.6
